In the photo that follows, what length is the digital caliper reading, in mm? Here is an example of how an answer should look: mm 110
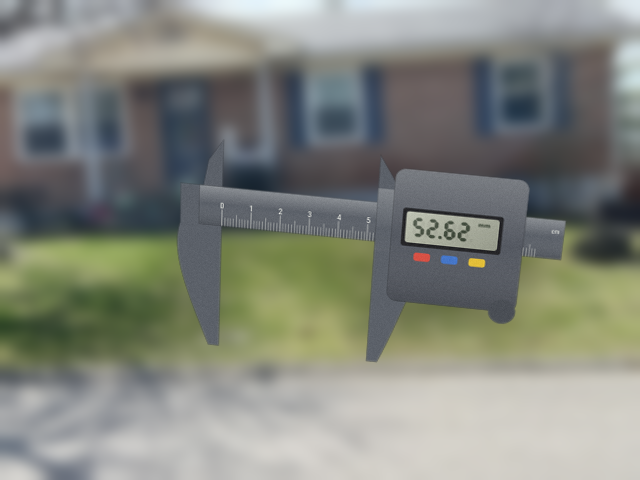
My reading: mm 52.62
